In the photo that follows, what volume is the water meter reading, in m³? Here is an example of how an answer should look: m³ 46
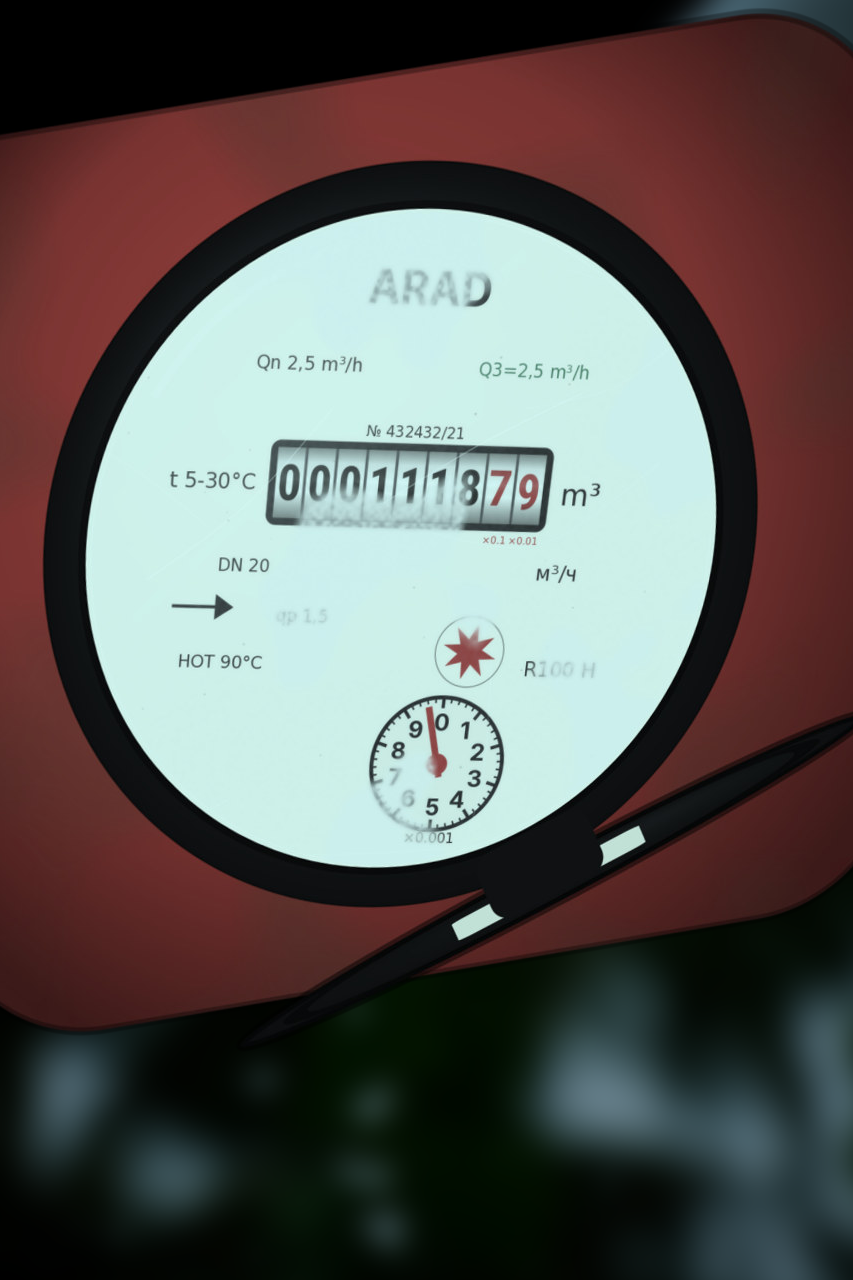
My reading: m³ 1118.789
